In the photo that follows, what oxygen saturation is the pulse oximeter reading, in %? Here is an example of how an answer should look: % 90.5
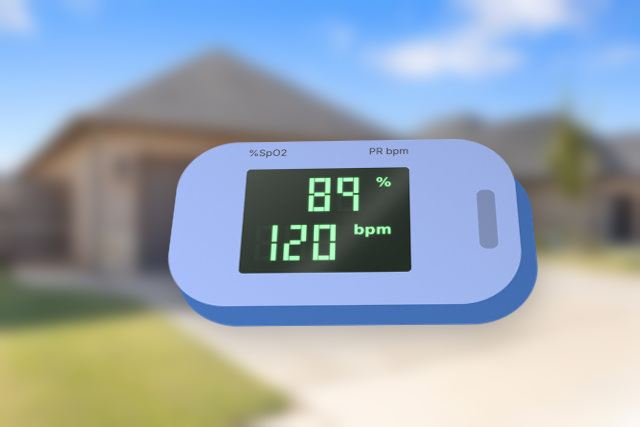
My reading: % 89
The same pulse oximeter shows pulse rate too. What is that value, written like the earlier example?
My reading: bpm 120
